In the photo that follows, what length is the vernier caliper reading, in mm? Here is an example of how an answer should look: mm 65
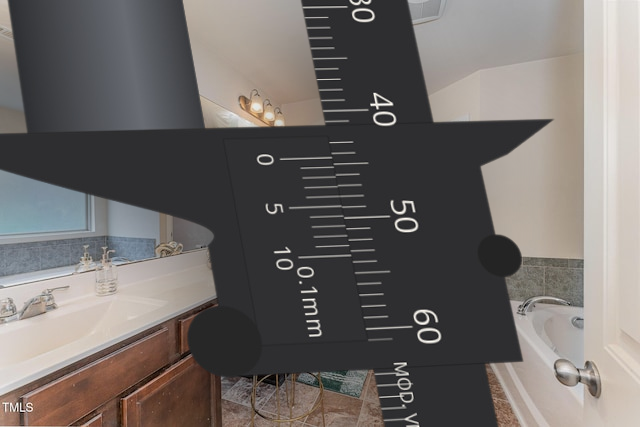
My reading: mm 44.4
